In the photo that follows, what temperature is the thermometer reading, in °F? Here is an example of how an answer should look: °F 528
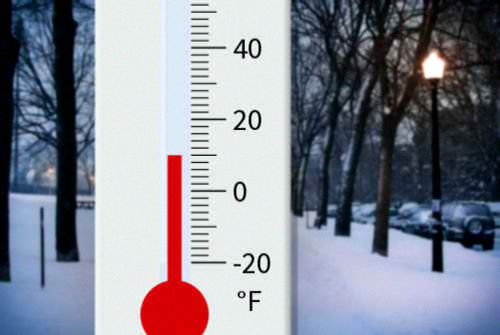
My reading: °F 10
